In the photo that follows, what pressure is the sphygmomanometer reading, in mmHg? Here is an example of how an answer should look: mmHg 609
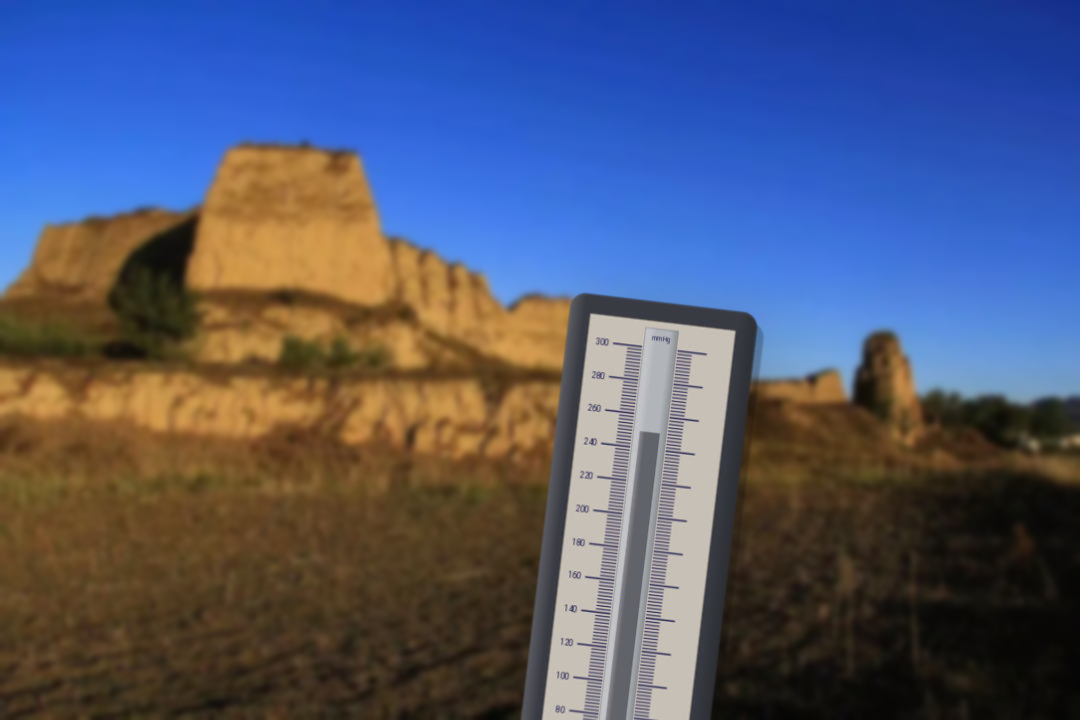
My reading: mmHg 250
